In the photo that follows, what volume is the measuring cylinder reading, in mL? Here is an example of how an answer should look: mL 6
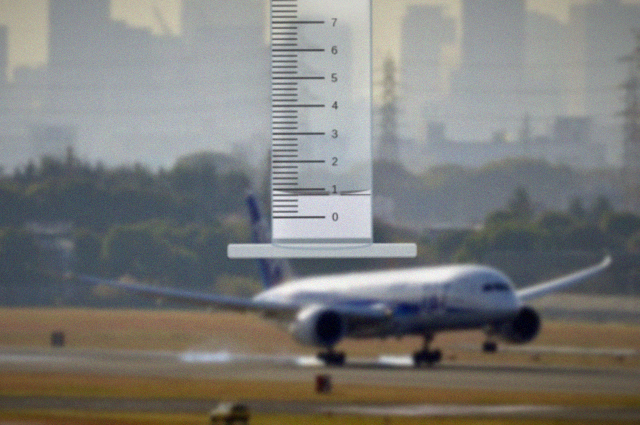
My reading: mL 0.8
